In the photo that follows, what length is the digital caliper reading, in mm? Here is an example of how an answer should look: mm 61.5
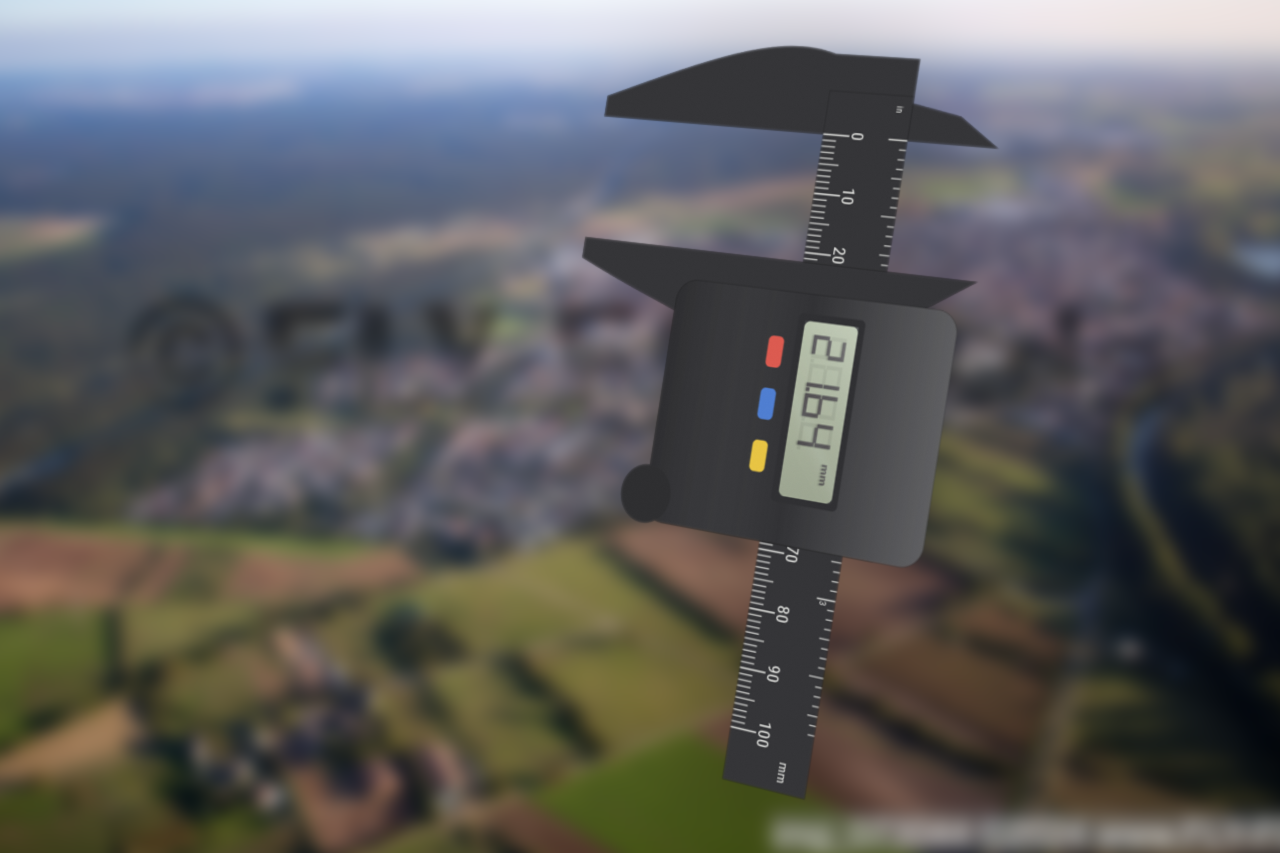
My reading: mm 21.64
